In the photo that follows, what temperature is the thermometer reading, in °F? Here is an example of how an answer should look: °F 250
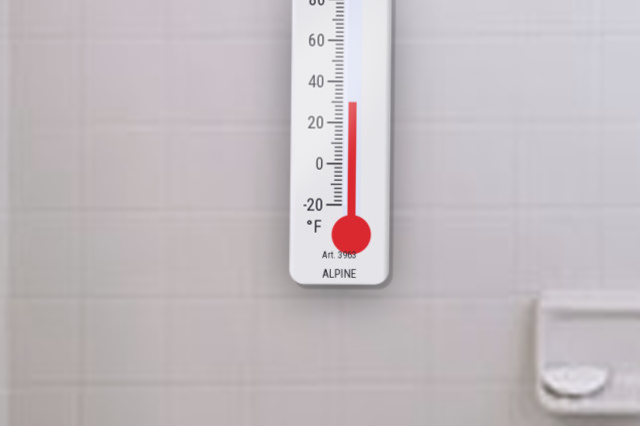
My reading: °F 30
